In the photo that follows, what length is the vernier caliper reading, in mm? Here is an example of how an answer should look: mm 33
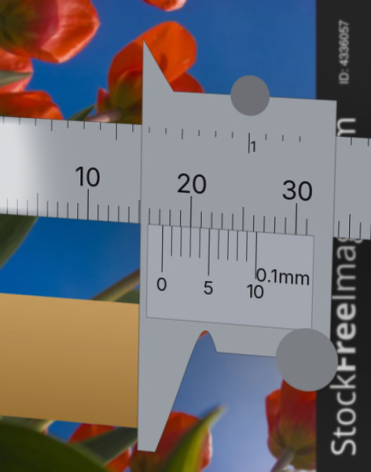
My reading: mm 17.3
